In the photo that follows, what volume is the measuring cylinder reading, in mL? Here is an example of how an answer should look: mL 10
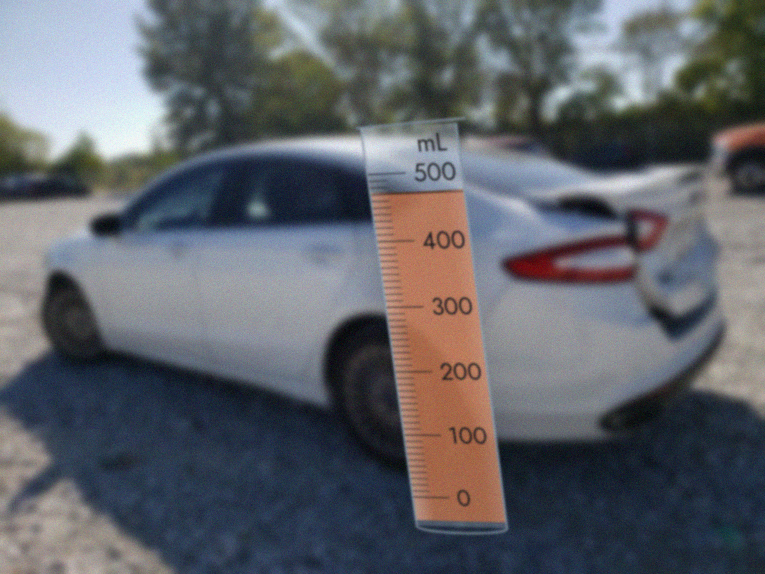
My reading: mL 470
